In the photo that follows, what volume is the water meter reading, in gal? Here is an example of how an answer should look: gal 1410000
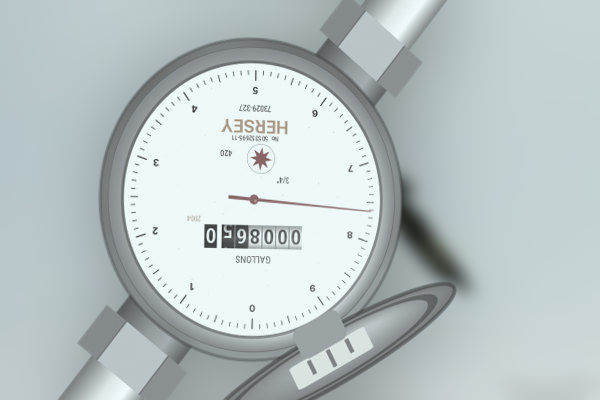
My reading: gal 8647.6
